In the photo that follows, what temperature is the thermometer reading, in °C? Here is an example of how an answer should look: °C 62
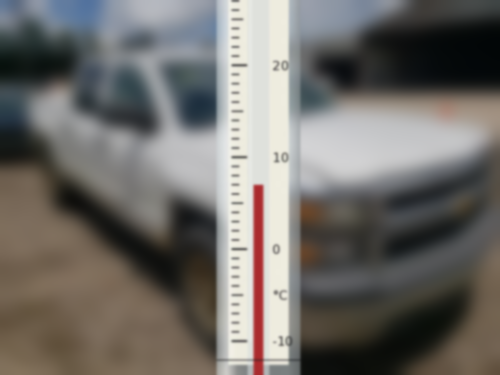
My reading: °C 7
